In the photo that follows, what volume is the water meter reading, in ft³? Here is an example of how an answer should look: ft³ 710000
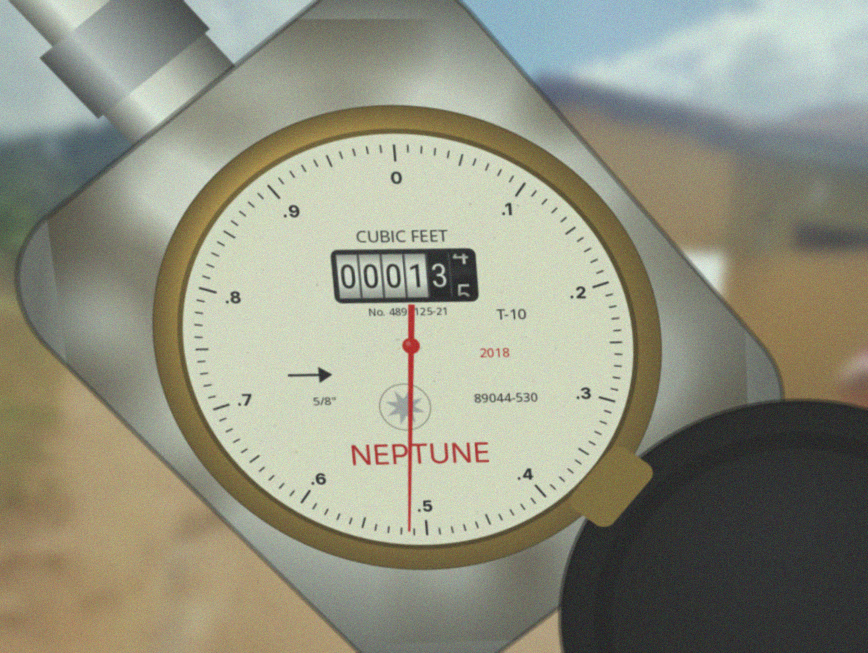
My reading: ft³ 134.51
